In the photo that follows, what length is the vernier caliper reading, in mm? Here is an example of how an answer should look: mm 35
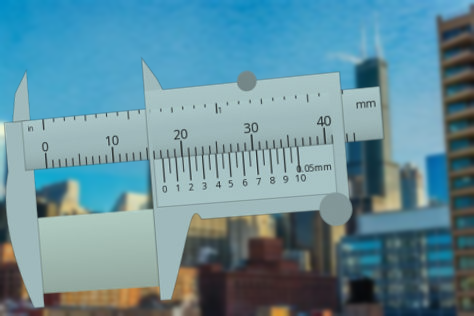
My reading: mm 17.2
